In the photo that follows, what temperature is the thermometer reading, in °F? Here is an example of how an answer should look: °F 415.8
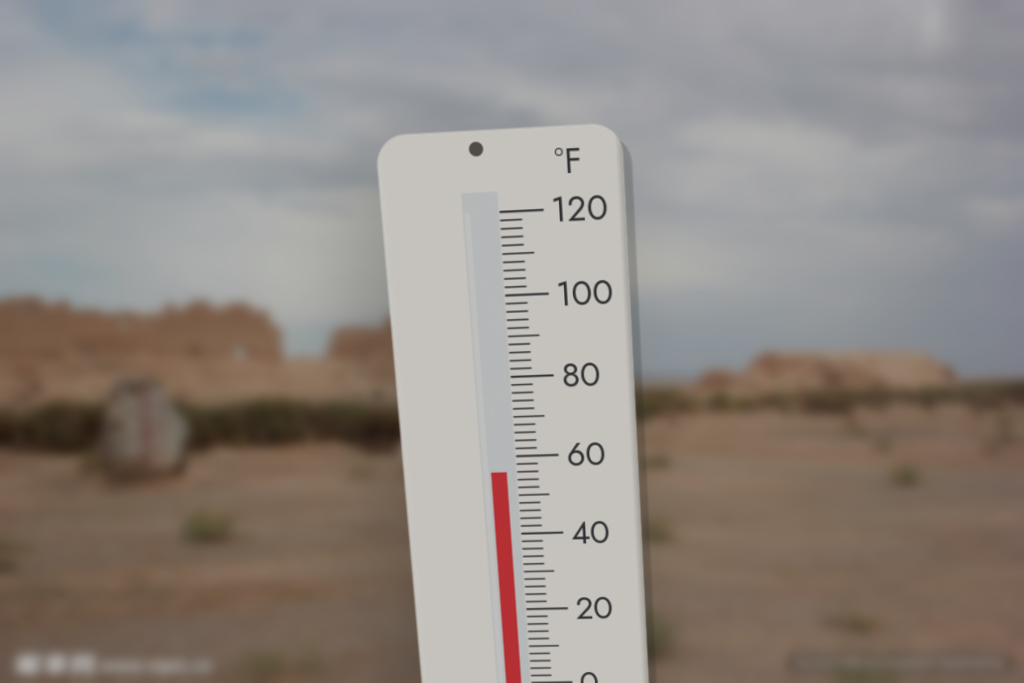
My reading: °F 56
